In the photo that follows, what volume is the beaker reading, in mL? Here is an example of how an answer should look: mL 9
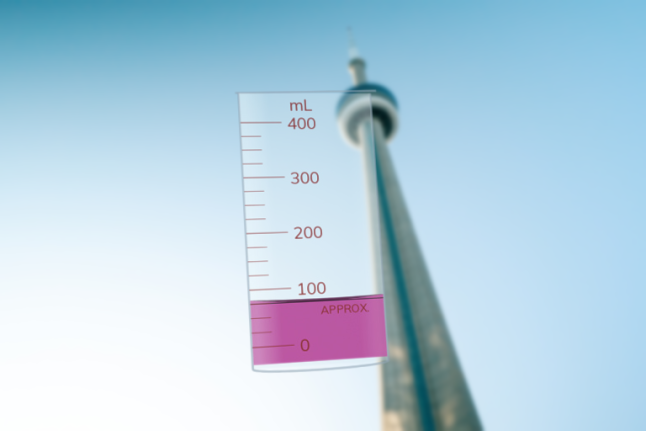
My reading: mL 75
